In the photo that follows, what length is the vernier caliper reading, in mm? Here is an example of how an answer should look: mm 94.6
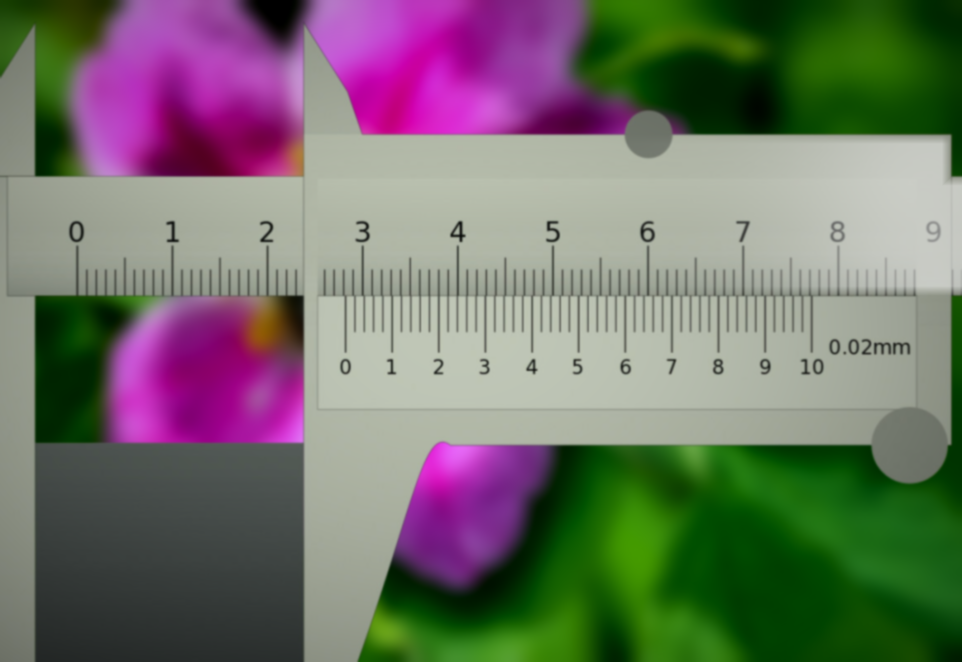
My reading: mm 28.2
